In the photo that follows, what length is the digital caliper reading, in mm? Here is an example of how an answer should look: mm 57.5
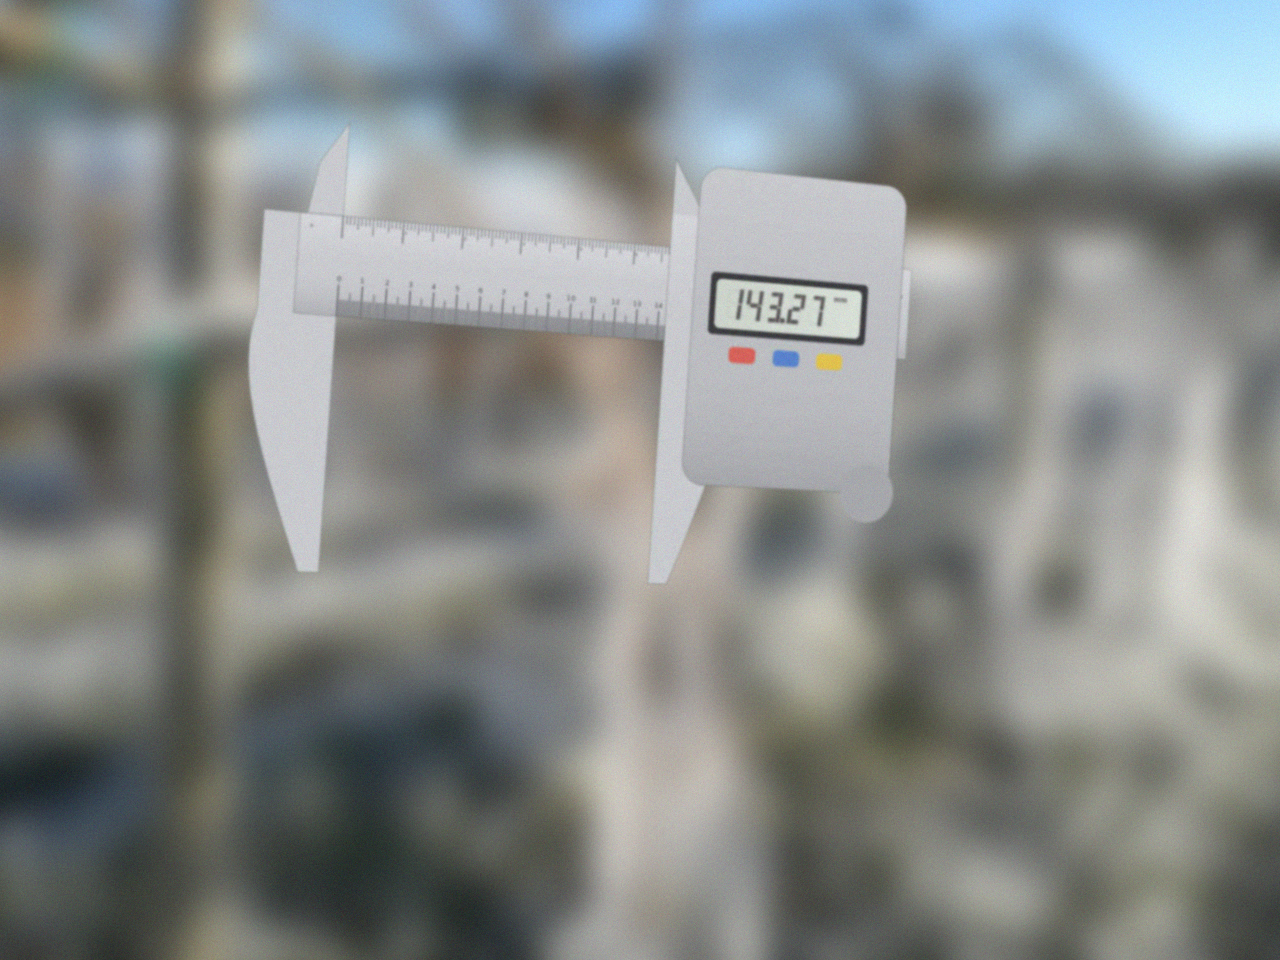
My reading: mm 143.27
